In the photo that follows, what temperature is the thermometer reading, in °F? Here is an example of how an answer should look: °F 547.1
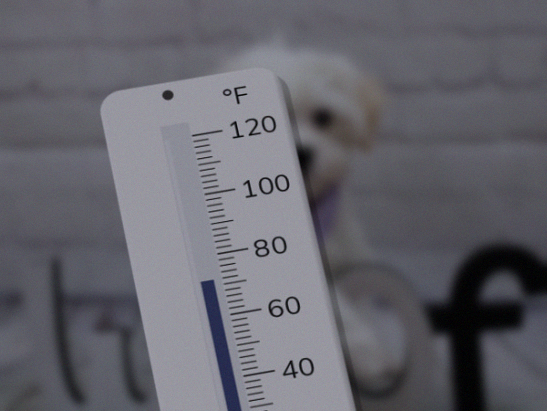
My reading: °F 72
